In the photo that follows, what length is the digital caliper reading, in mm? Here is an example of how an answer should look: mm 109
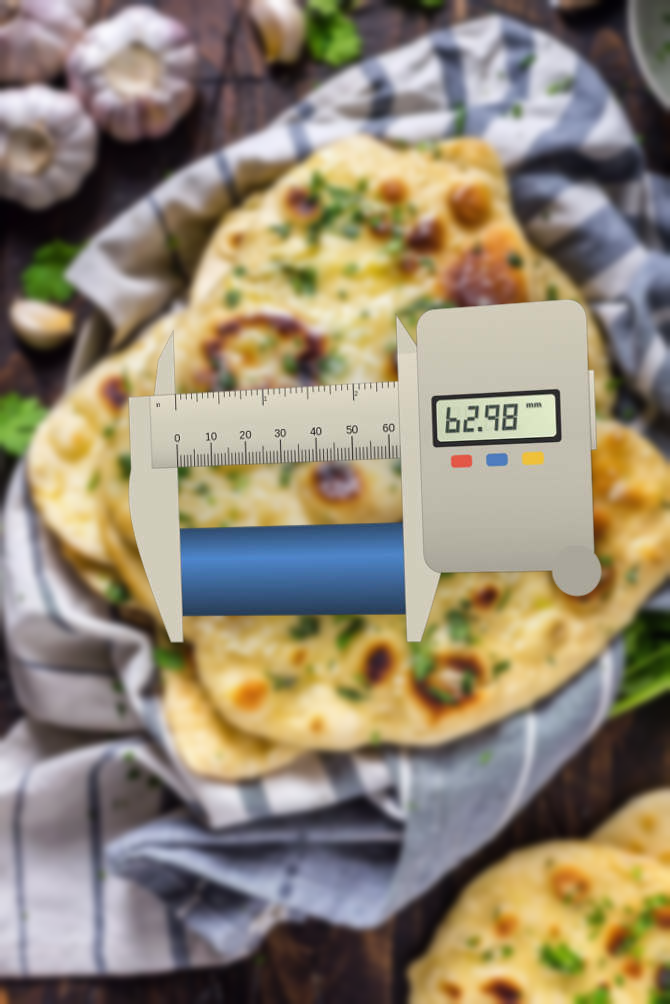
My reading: mm 62.98
